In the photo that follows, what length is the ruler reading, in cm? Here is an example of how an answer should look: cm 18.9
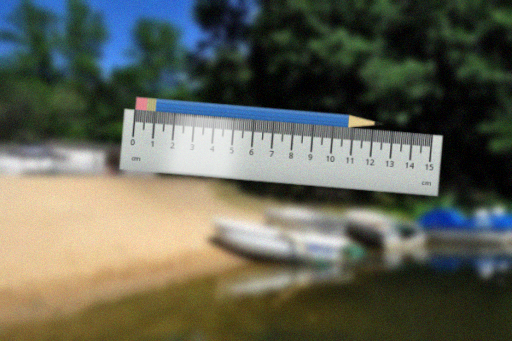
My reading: cm 12.5
